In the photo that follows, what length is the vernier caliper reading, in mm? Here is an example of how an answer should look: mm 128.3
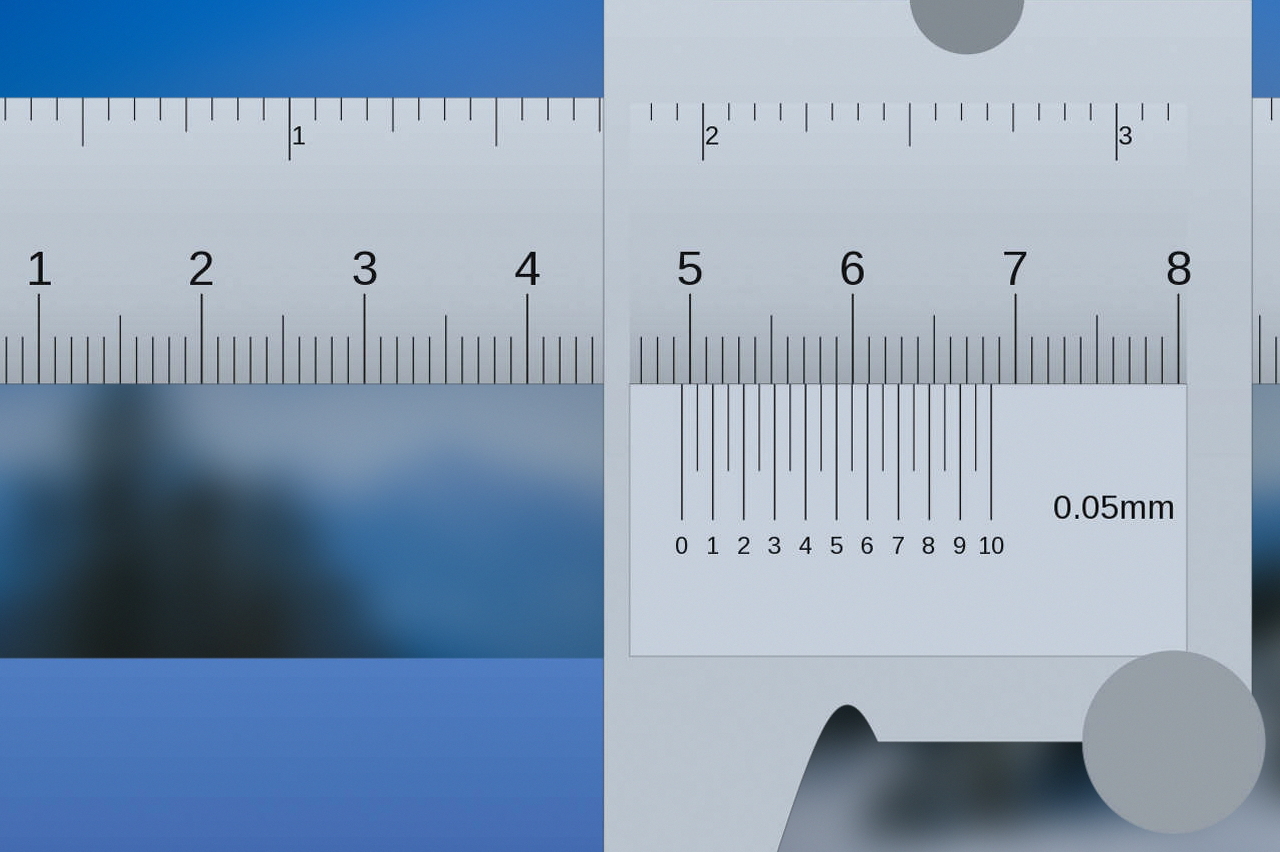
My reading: mm 49.5
